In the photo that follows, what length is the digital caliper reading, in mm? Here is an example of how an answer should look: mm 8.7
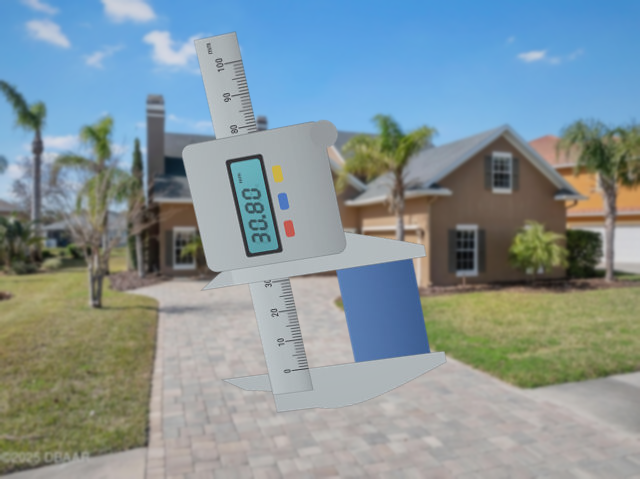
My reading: mm 30.80
